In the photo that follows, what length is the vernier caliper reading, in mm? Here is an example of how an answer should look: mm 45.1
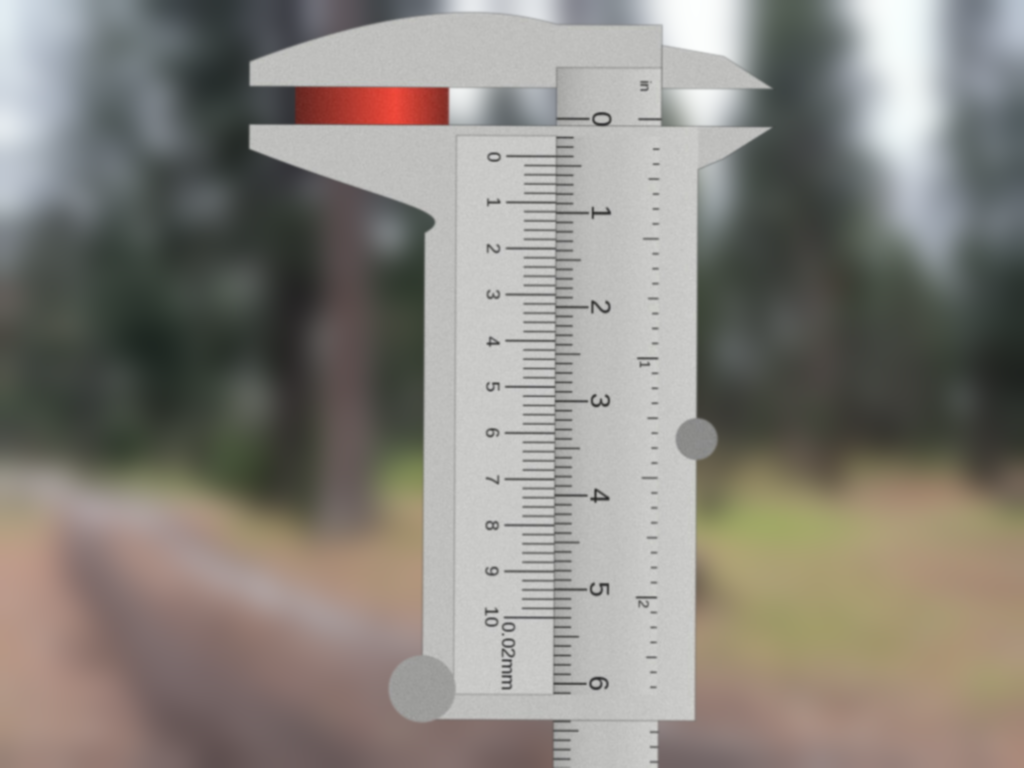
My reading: mm 4.0
